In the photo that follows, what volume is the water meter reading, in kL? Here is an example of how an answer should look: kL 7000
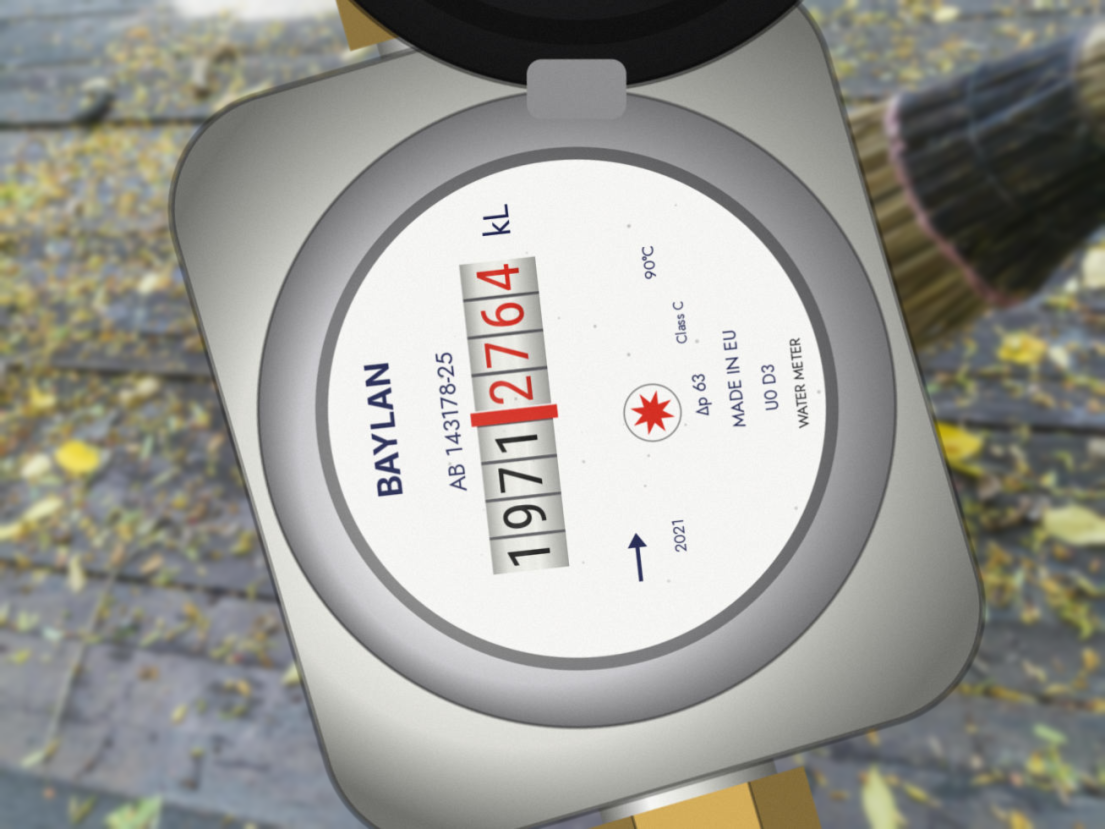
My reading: kL 1971.2764
